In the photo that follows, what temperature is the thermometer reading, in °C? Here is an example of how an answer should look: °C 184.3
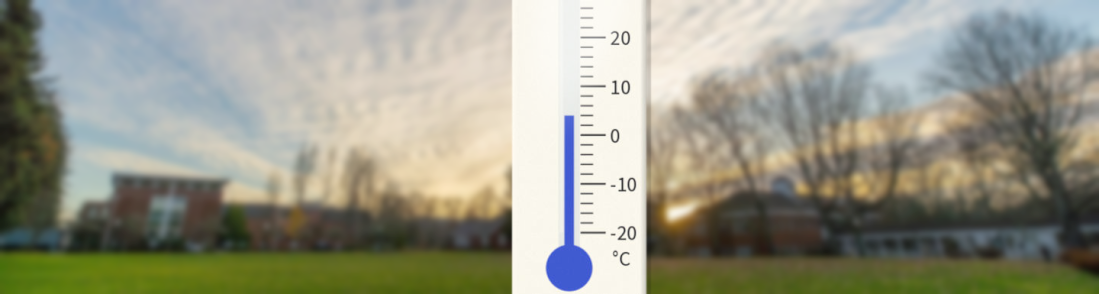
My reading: °C 4
